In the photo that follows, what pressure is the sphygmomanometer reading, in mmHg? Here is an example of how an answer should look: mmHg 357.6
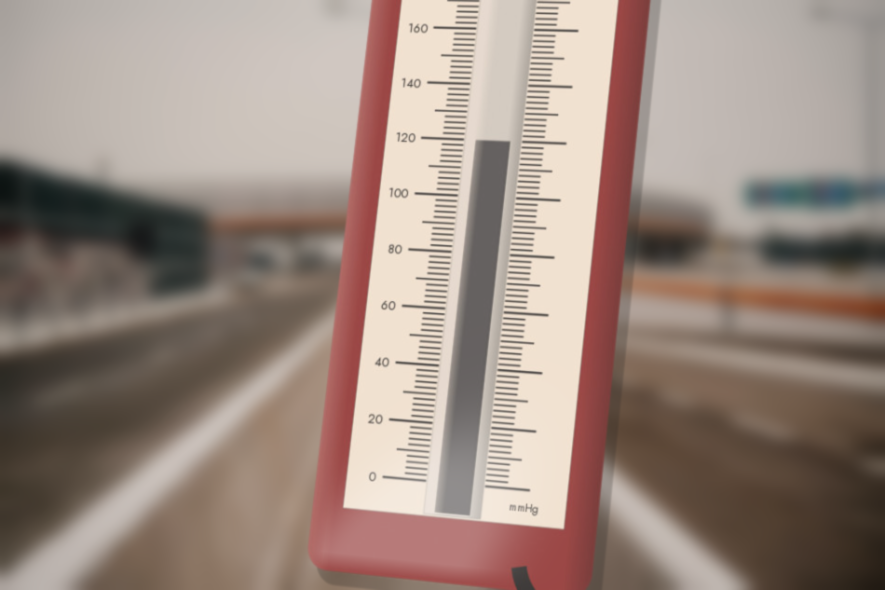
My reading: mmHg 120
